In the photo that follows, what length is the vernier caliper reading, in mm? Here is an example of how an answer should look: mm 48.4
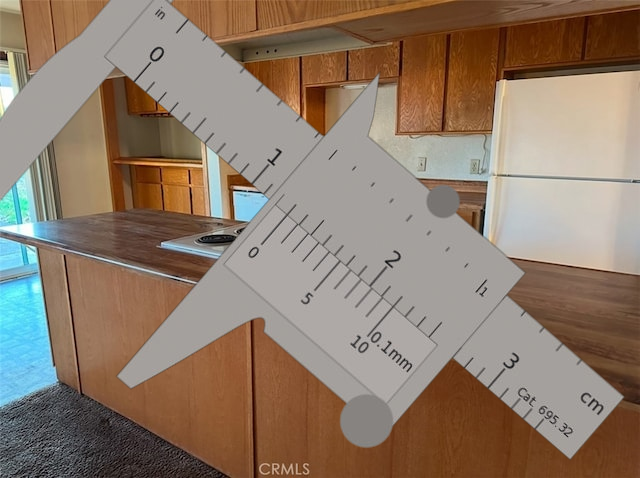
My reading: mm 13.0
